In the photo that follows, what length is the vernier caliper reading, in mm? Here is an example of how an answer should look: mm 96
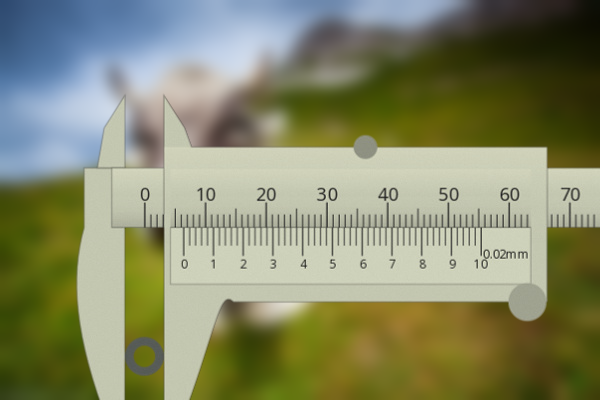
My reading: mm 6.4
